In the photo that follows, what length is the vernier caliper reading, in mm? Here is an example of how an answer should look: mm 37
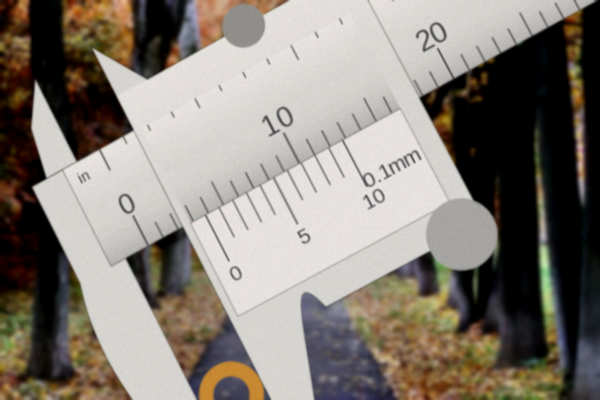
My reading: mm 3.8
